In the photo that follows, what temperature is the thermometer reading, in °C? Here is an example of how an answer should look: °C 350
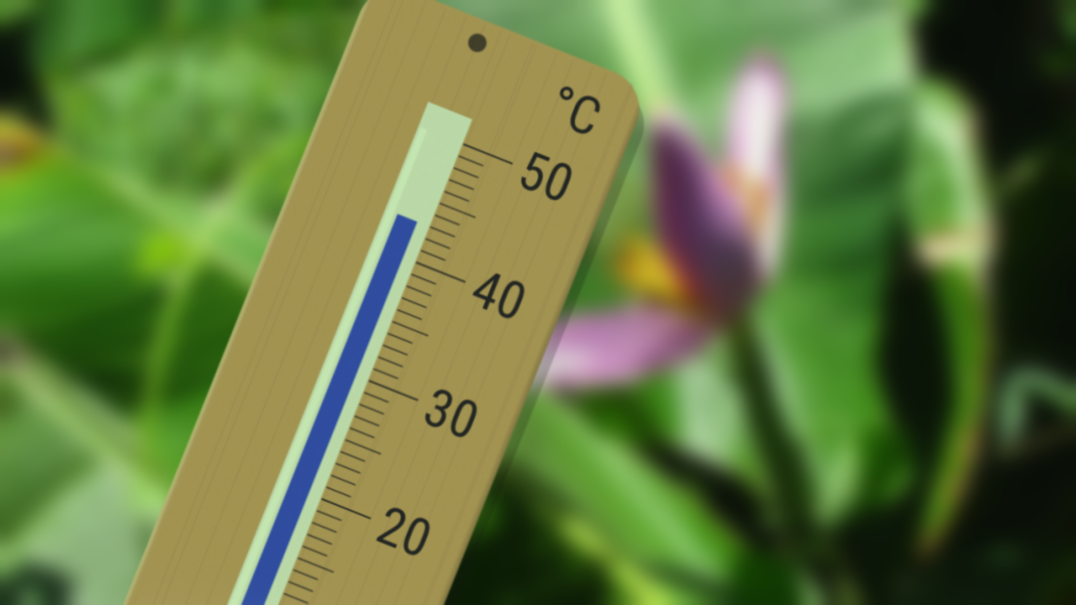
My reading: °C 43
